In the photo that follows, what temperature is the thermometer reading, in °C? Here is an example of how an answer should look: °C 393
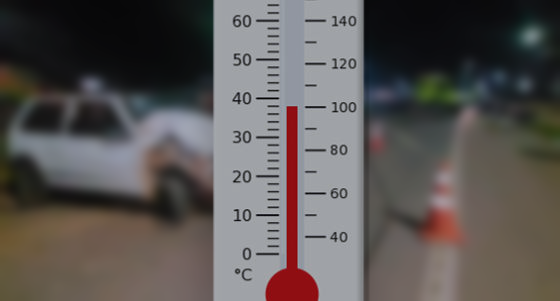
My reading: °C 38
